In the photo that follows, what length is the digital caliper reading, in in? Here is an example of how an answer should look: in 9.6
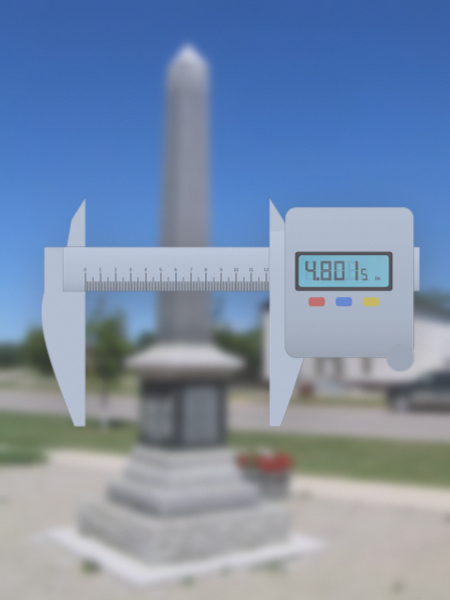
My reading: in 4.8015
